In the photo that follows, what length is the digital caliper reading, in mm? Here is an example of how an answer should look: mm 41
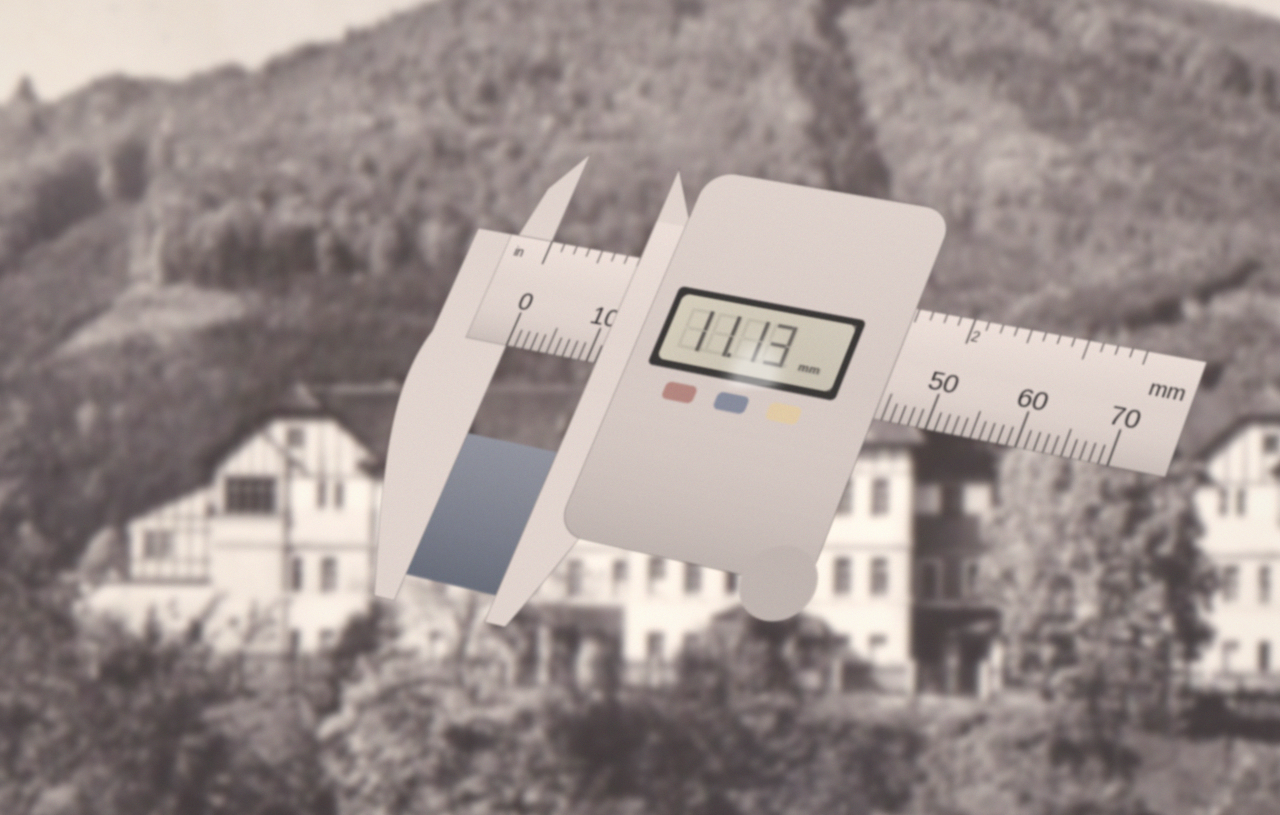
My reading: mm 11.13
